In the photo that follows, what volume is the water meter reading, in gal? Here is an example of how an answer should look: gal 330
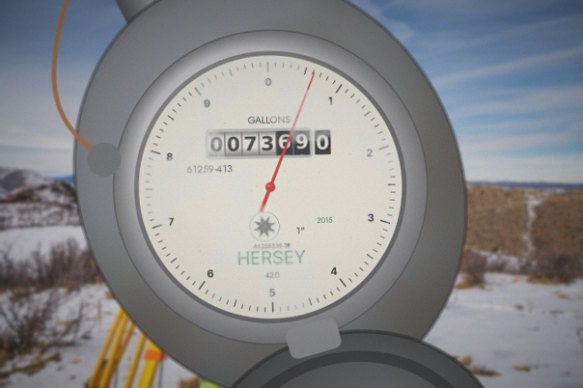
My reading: gal 73690.6
